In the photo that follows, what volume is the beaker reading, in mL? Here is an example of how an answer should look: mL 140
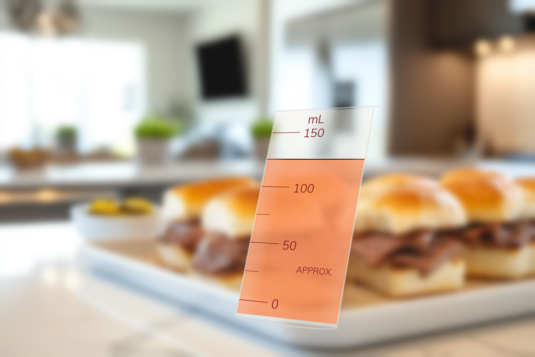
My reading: mL 125
